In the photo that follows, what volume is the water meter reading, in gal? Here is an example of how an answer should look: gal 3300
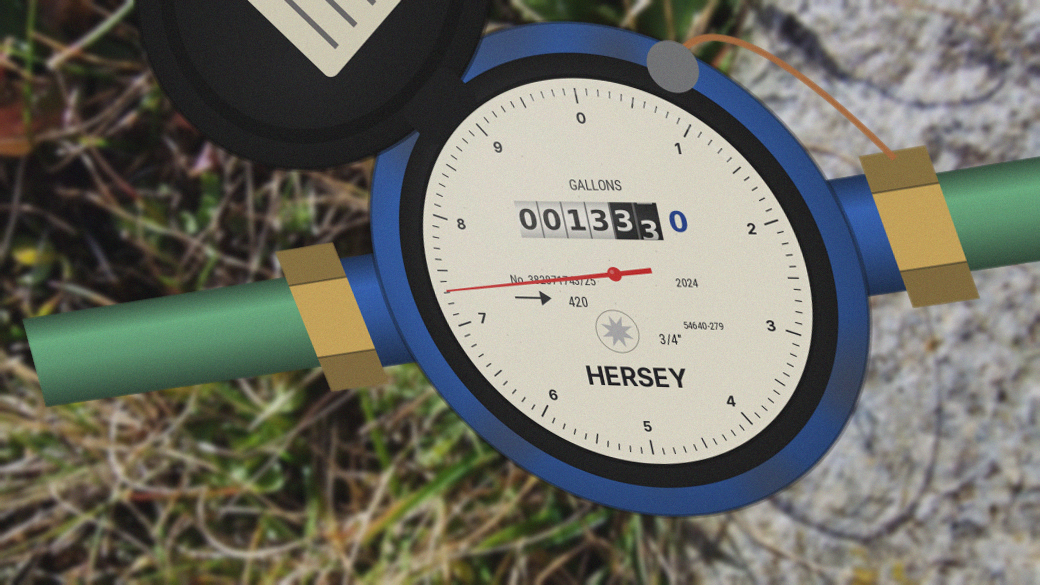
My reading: gal 13327.3
